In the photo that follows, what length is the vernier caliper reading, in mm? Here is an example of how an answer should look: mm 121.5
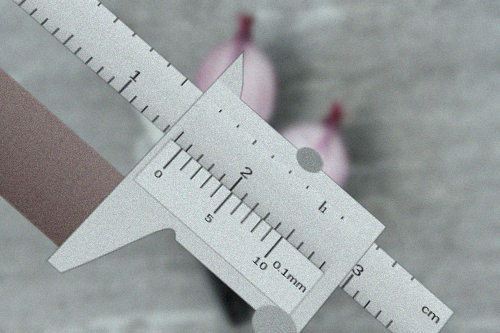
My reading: mm 15.7
